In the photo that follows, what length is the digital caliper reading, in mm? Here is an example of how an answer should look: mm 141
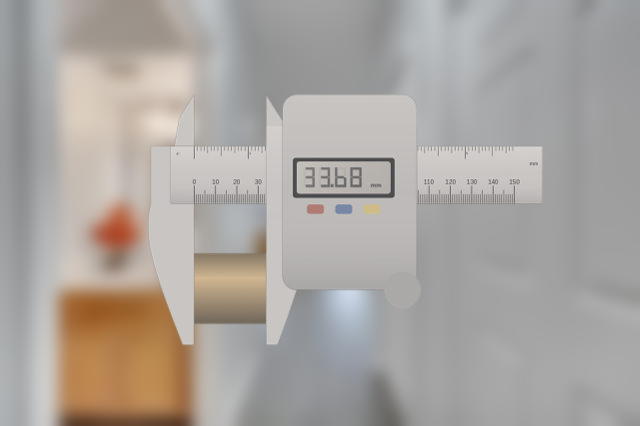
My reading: mm 33.68
